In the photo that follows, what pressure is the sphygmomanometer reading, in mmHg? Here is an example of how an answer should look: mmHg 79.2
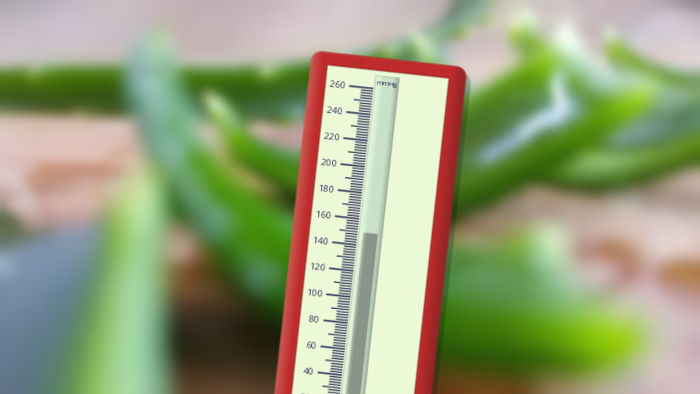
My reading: mmHg 150
